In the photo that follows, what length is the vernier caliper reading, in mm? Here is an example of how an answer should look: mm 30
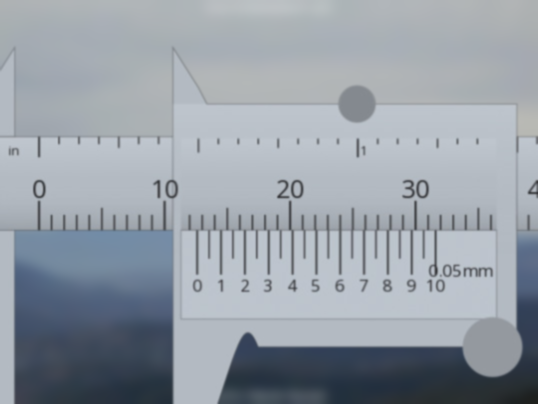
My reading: mm 12.6
